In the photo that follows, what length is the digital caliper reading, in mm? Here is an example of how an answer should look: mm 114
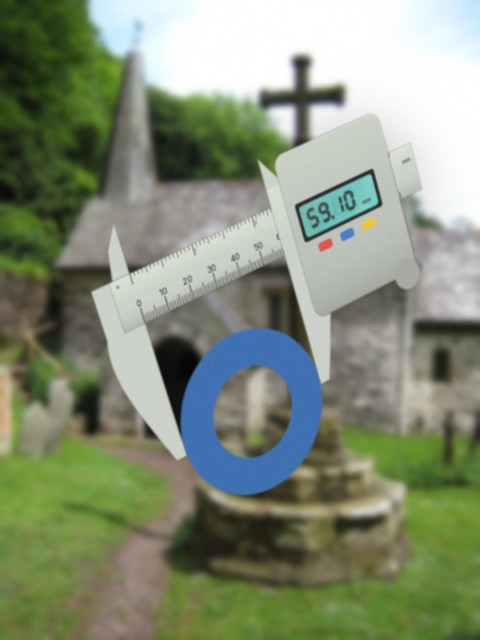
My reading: mm 59.10
